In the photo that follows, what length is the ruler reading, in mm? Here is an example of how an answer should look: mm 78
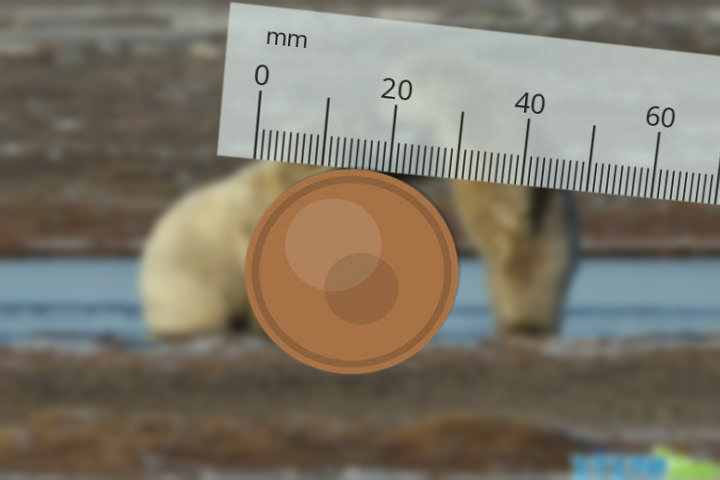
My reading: mm 32
